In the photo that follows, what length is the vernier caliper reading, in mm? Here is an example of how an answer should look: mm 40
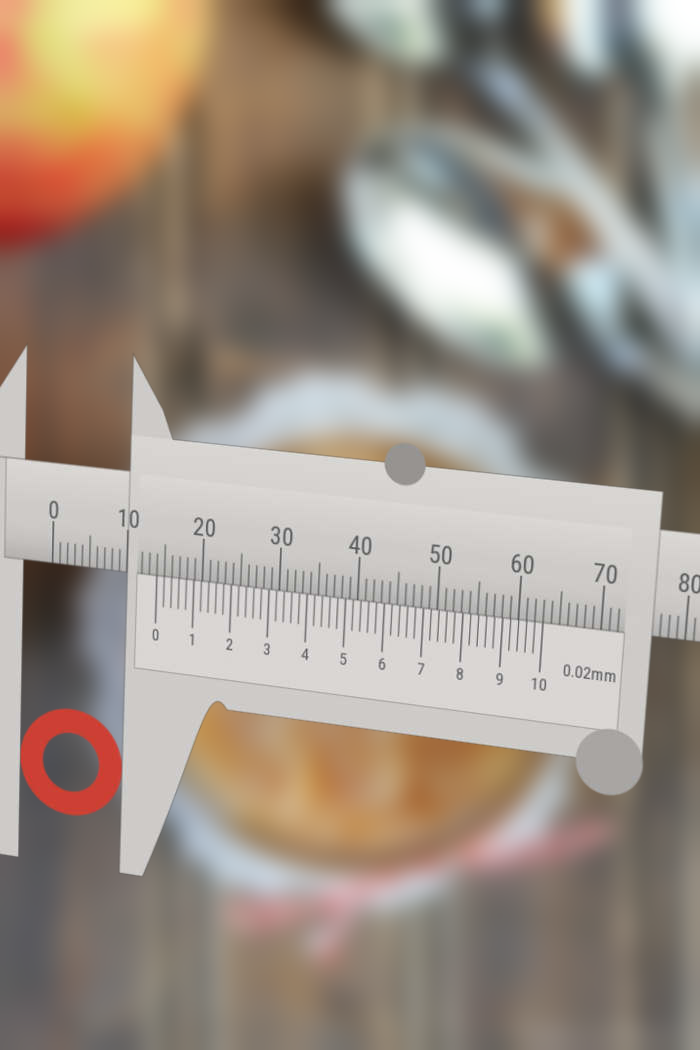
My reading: mm 14.0
